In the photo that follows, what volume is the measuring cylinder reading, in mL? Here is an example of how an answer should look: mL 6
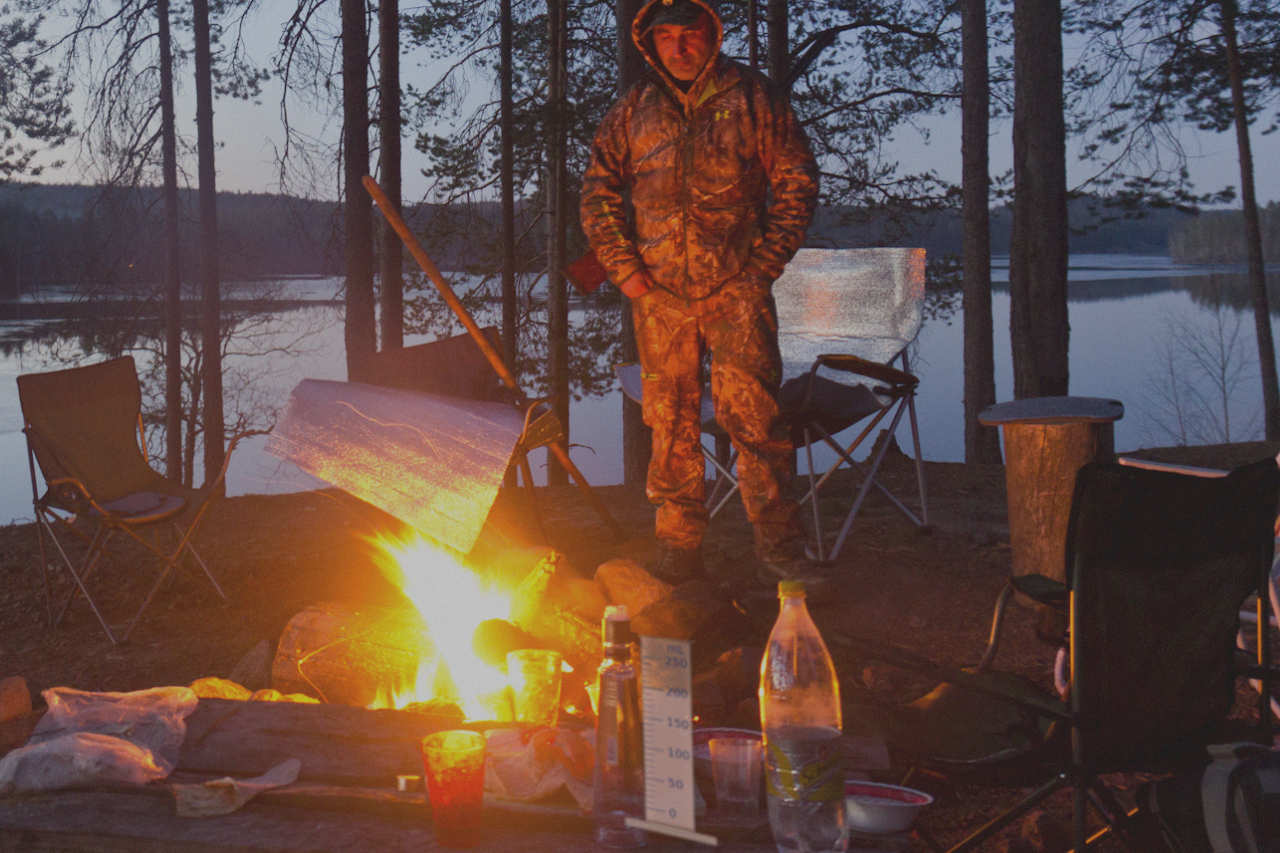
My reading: mL 200
